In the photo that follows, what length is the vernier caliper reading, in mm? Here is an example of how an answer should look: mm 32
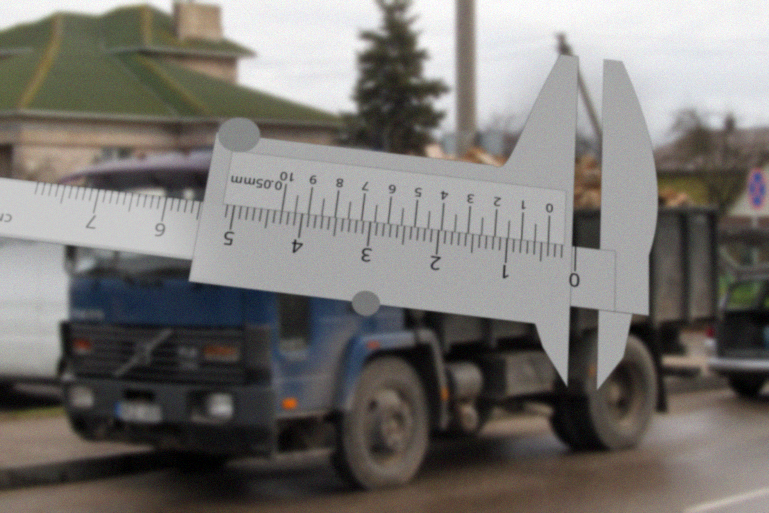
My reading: mm 4.0
